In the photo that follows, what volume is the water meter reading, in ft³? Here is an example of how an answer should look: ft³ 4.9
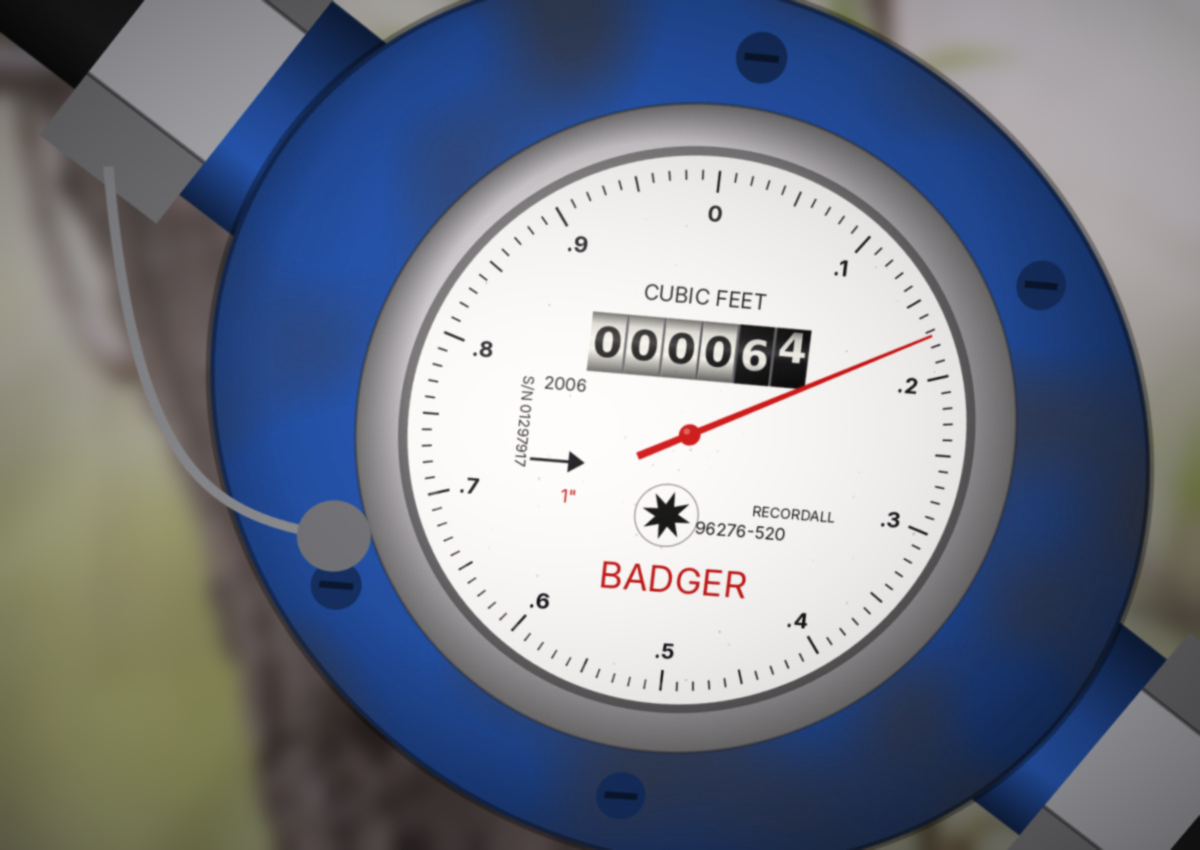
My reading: ft³ 64.17
